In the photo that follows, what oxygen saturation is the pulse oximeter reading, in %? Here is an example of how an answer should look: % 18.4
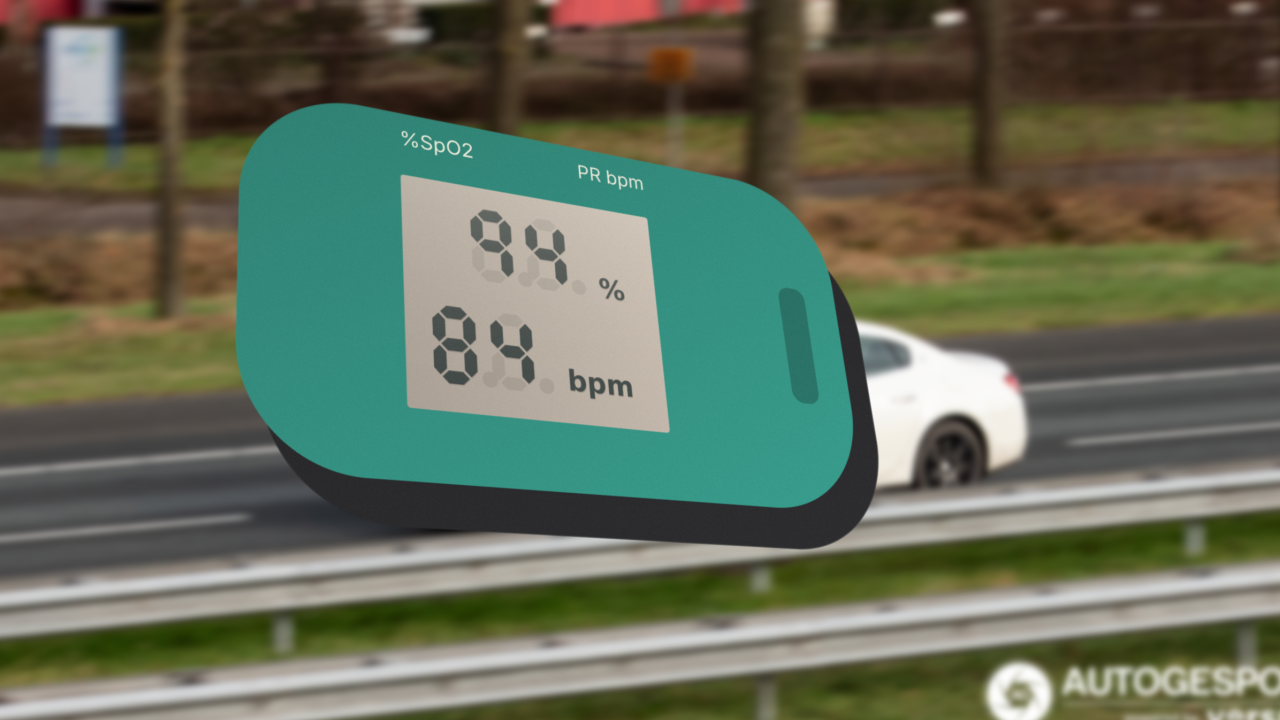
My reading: % 94
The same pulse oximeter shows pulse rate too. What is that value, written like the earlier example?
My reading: bpm 84
